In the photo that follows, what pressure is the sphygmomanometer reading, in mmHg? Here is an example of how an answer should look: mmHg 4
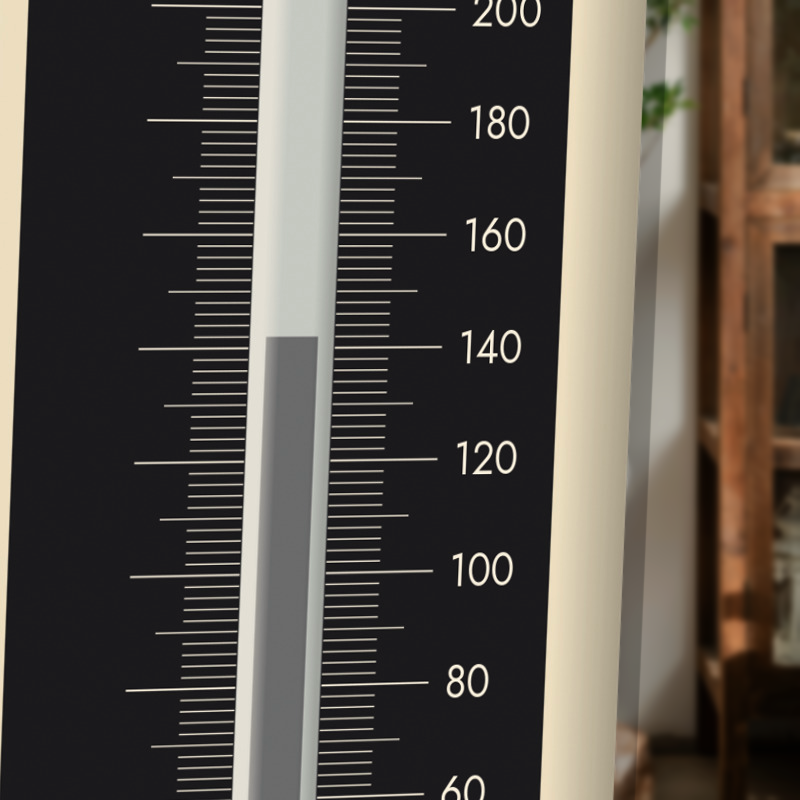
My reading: mmHg 142
